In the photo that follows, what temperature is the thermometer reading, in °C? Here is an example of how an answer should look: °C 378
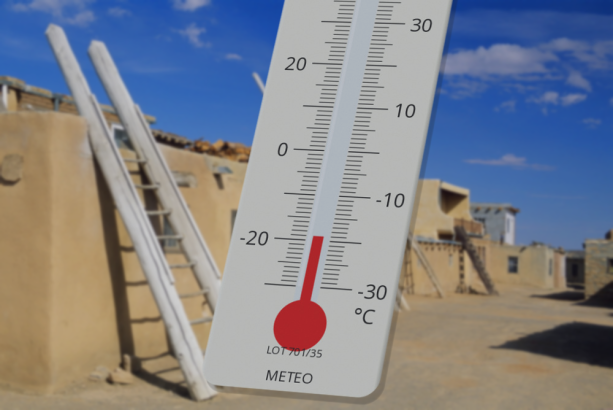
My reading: °C -19
